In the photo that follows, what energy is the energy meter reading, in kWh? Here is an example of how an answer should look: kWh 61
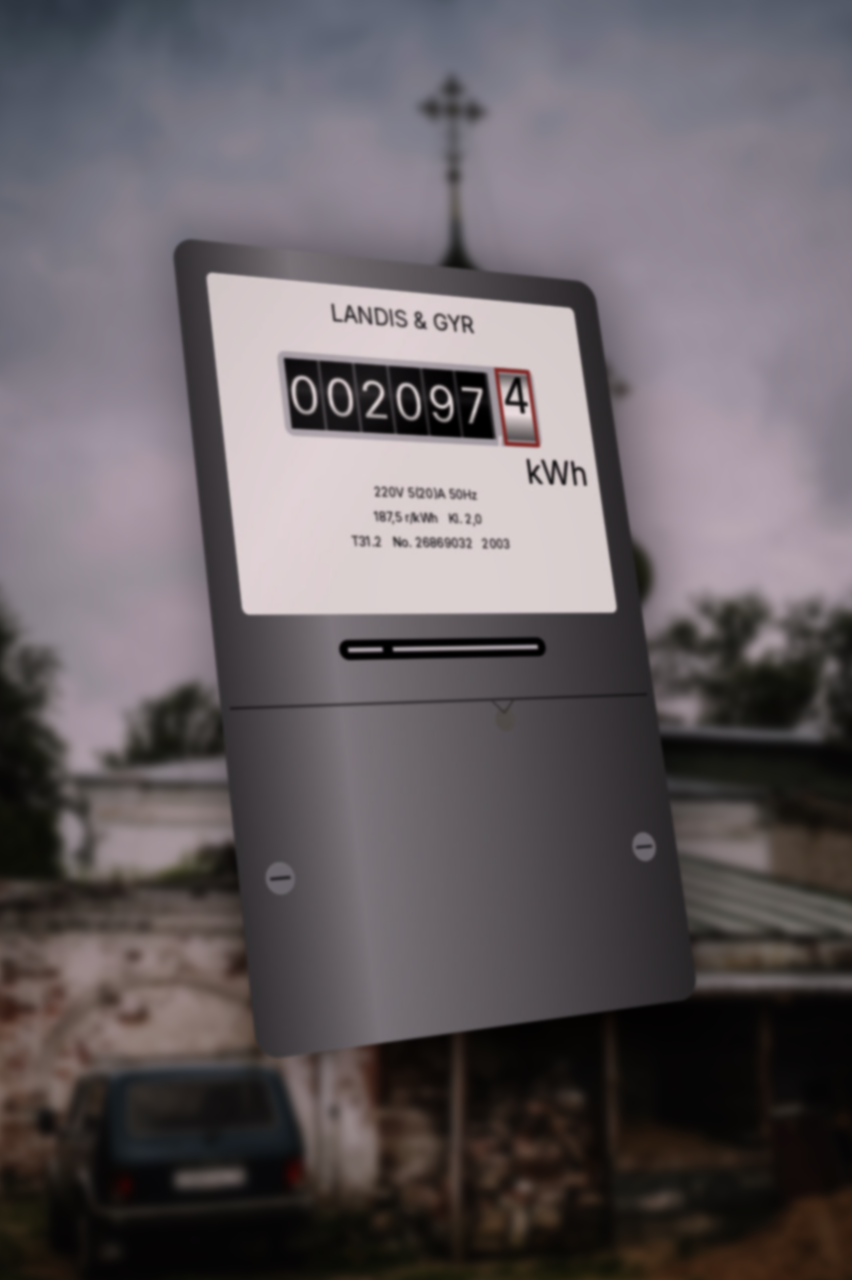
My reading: kWh 2097.4
